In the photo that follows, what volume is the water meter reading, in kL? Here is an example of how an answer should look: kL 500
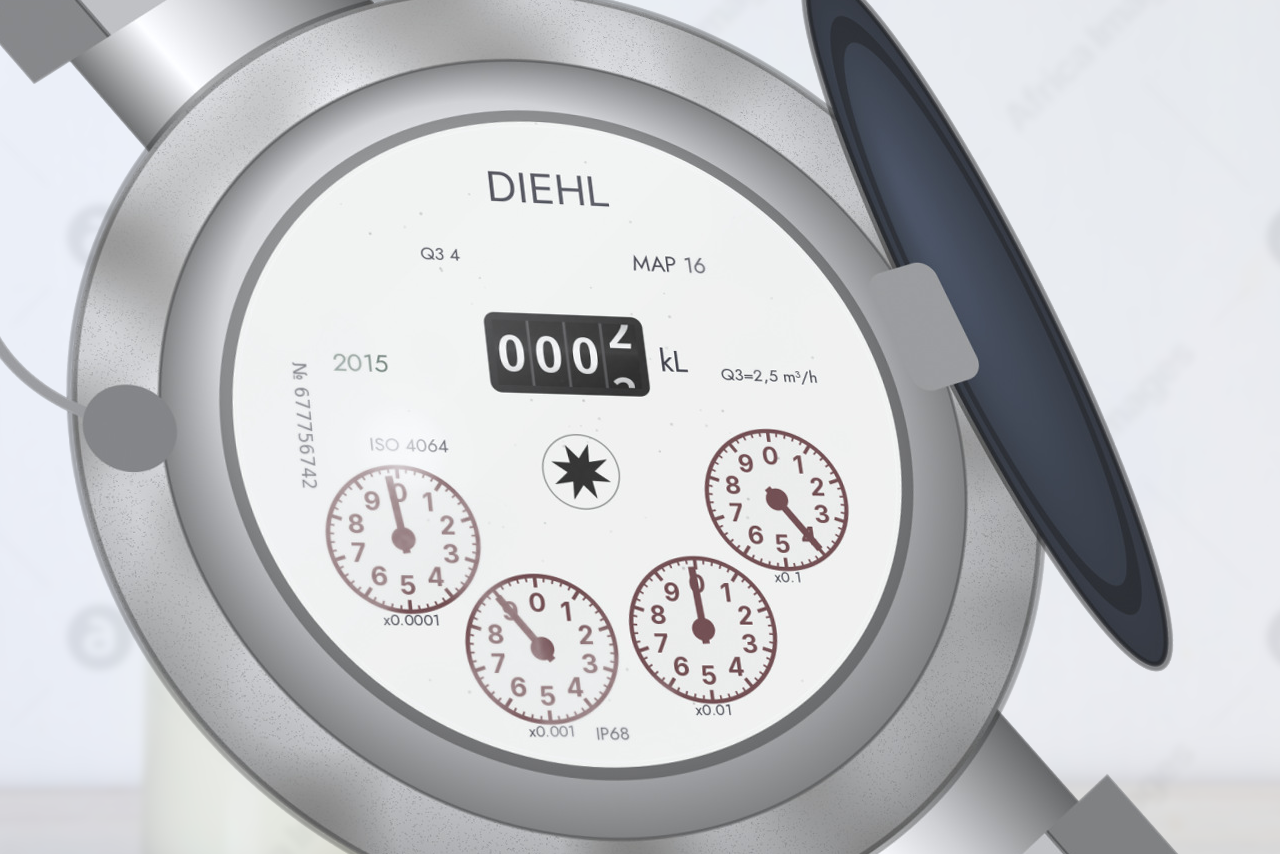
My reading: kL 2.3989
